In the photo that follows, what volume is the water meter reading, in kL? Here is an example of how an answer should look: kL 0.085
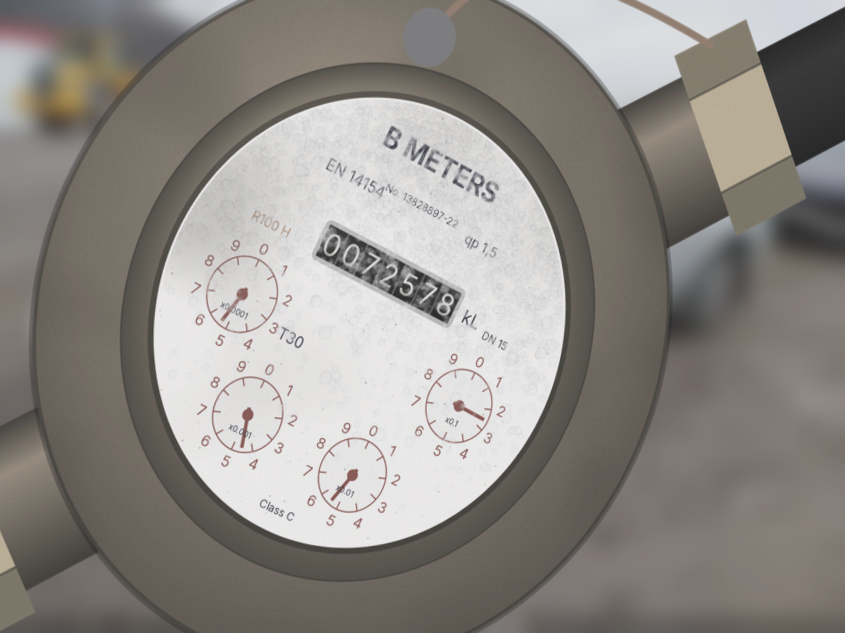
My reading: kL 72578.2545
